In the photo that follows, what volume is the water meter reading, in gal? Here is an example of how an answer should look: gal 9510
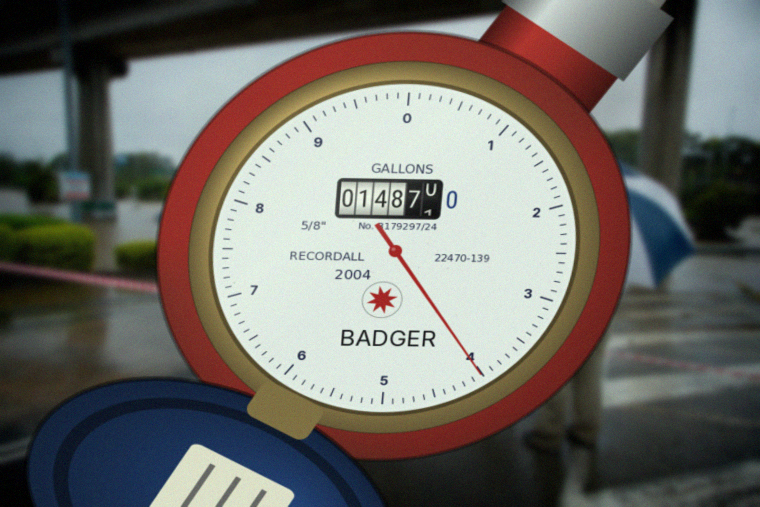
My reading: gal 148704.0
